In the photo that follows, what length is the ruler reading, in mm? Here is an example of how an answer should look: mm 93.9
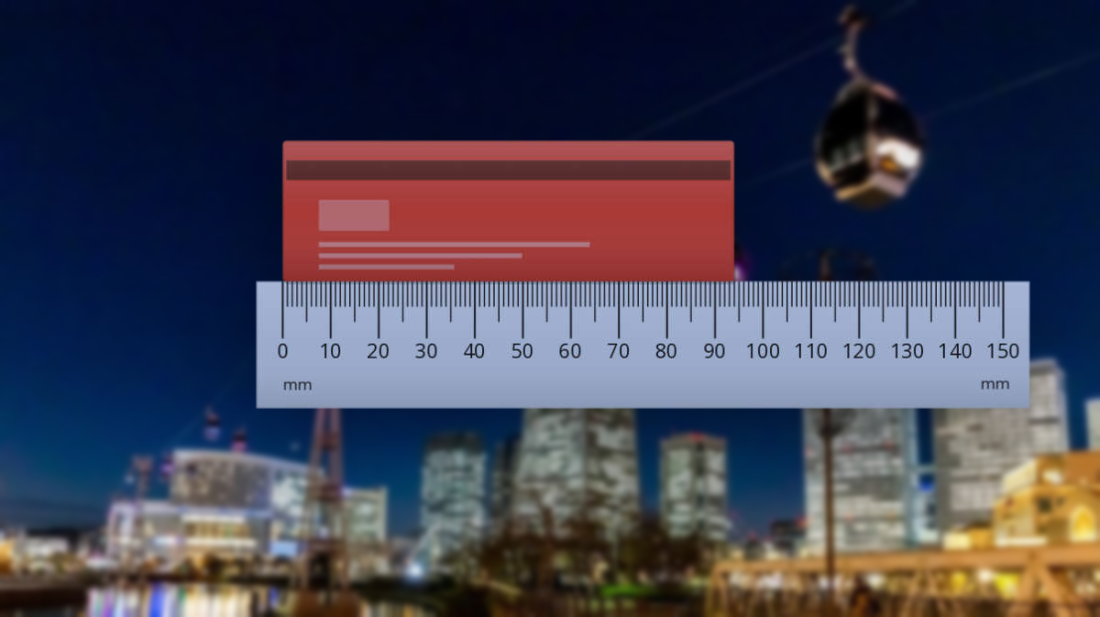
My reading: mm 94
